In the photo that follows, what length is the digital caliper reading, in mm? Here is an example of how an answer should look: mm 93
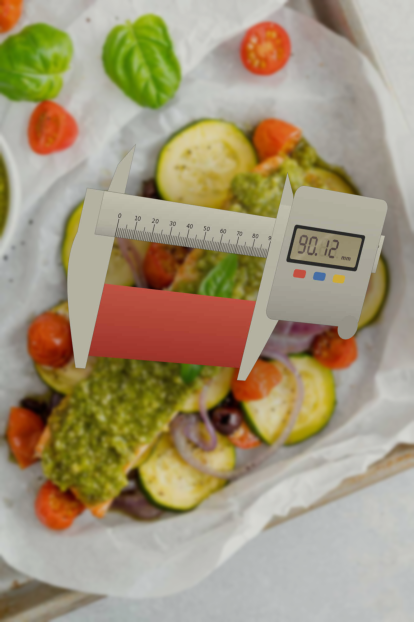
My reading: mm 90.12
